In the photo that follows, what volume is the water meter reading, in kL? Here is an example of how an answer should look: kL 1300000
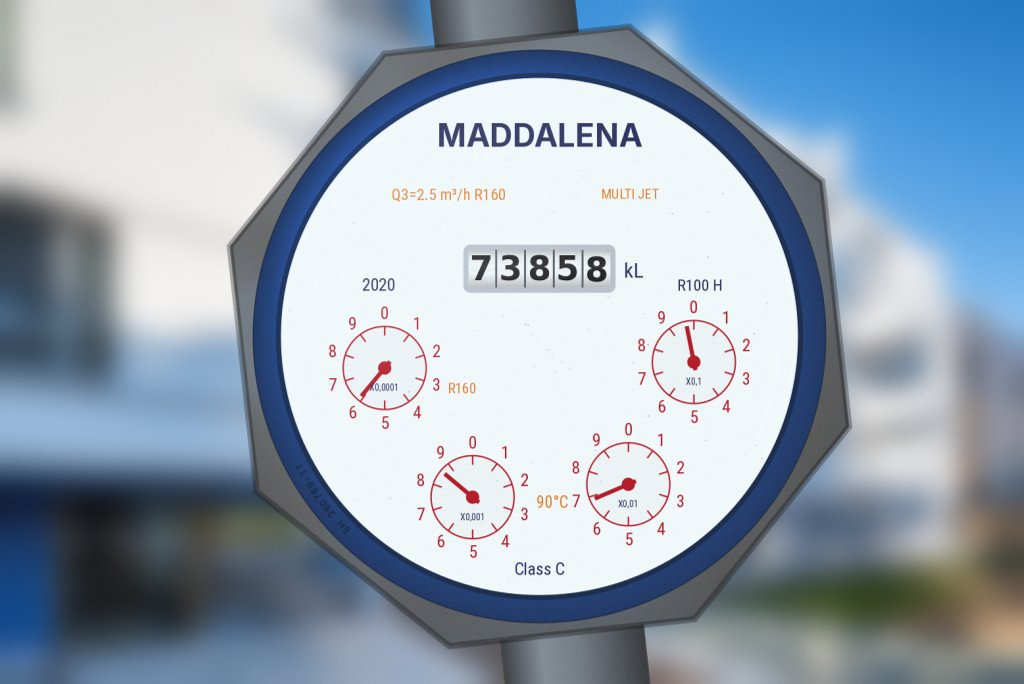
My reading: kL 73857.9686
